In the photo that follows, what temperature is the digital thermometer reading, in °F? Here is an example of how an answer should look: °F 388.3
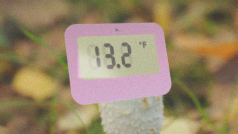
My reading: °F 13.2
